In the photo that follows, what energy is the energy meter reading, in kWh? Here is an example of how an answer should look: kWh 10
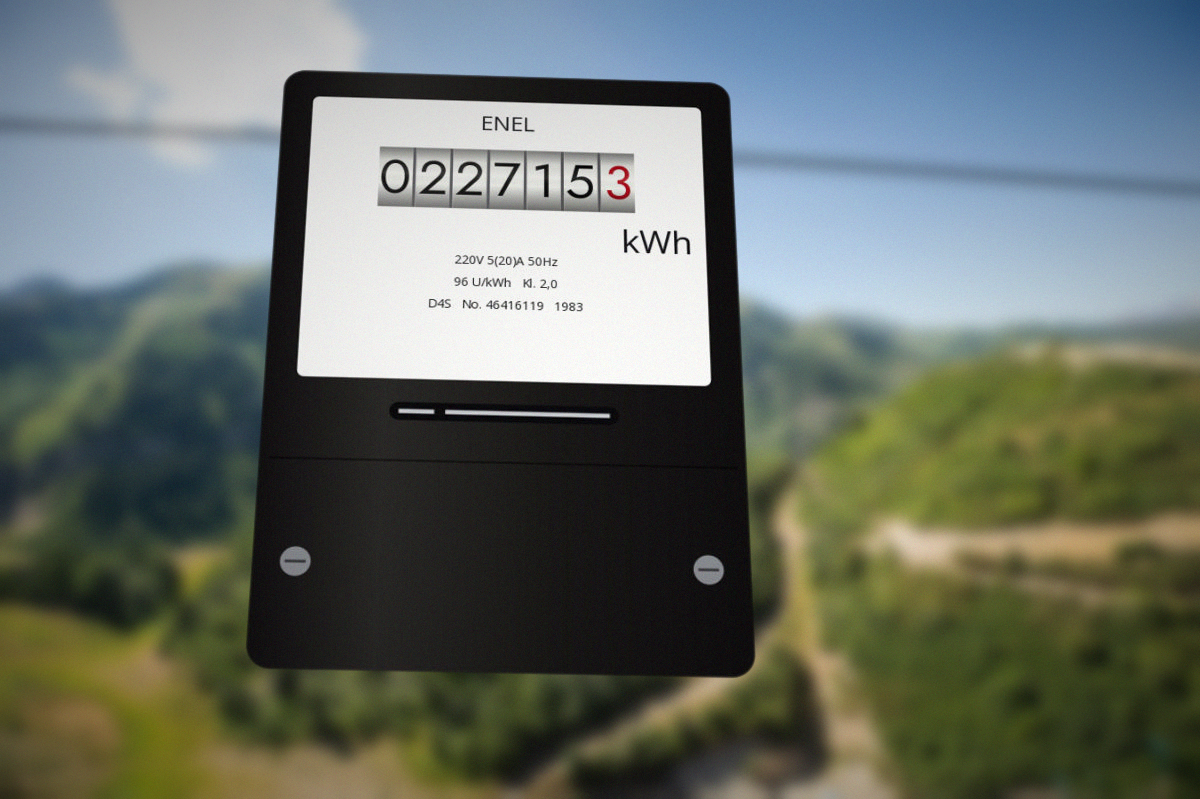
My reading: kWh 22715.3
